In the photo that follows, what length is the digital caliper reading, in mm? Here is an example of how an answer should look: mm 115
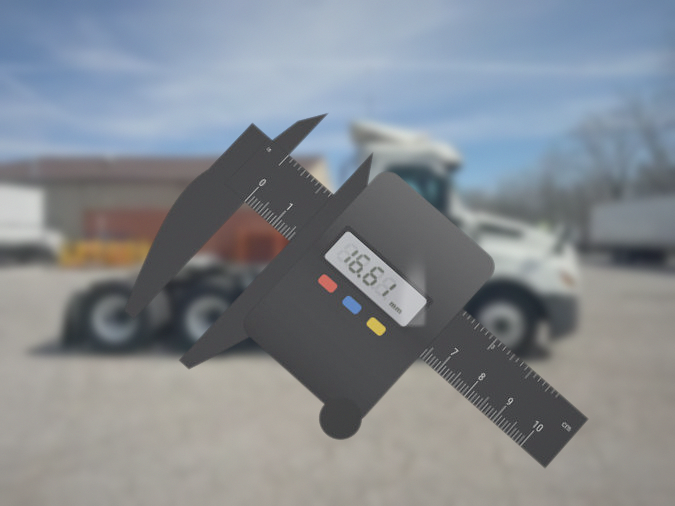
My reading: mm 16.61
